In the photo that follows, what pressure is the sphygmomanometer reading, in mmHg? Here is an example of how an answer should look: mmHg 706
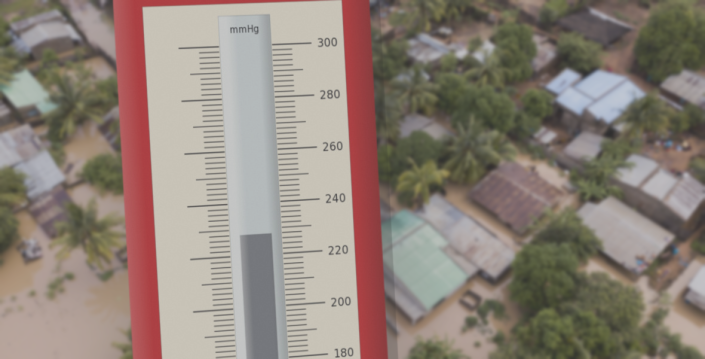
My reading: mmHg 228
